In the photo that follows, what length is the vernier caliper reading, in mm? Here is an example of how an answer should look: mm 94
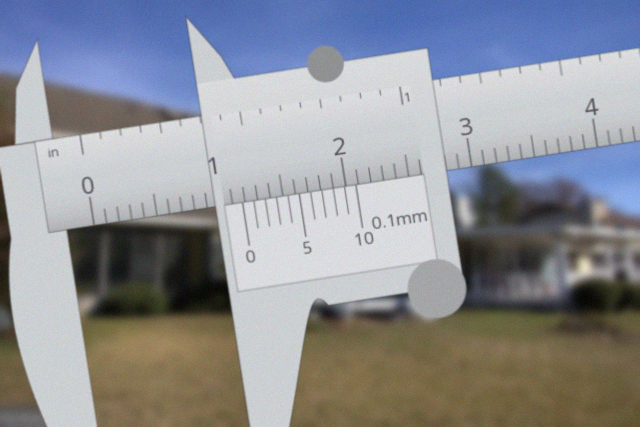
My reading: mm 11.8
